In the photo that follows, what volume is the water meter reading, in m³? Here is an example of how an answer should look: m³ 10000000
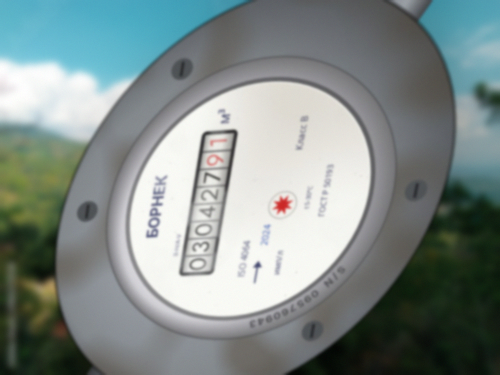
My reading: m³ 30427.91
